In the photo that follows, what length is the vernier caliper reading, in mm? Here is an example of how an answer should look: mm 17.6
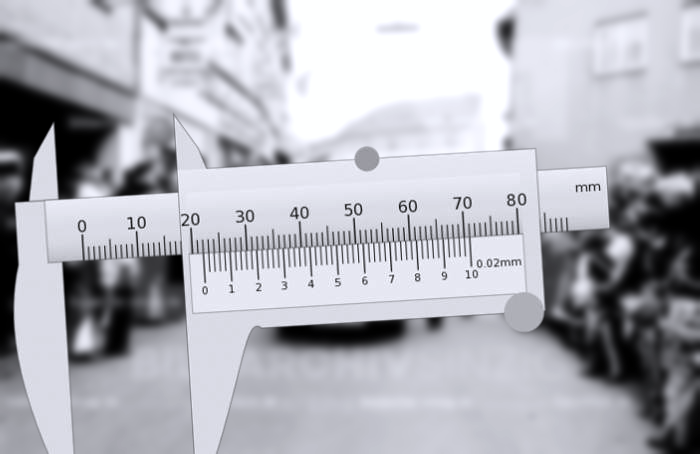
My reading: mm 22.0
